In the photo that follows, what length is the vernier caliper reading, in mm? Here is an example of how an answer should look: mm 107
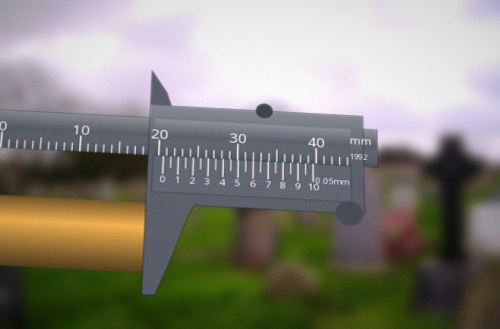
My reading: mm 20.6
